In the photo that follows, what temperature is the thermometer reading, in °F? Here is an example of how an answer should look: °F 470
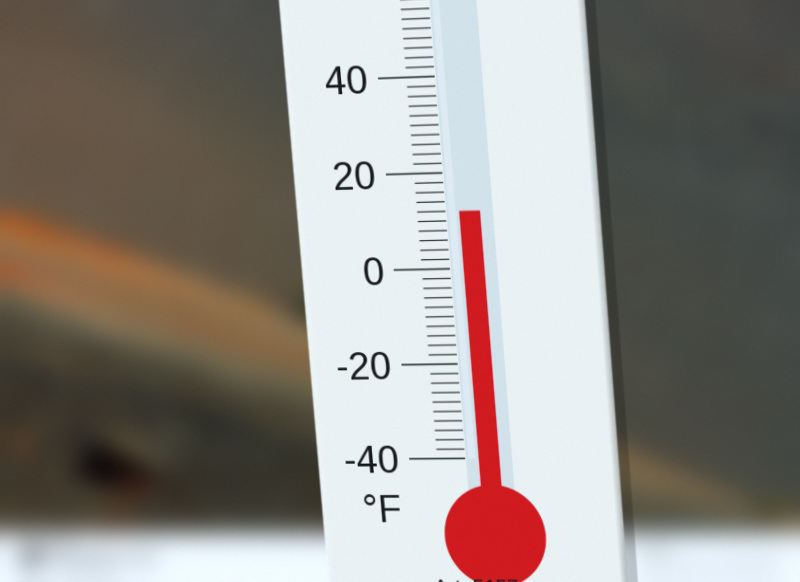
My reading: °F 12
